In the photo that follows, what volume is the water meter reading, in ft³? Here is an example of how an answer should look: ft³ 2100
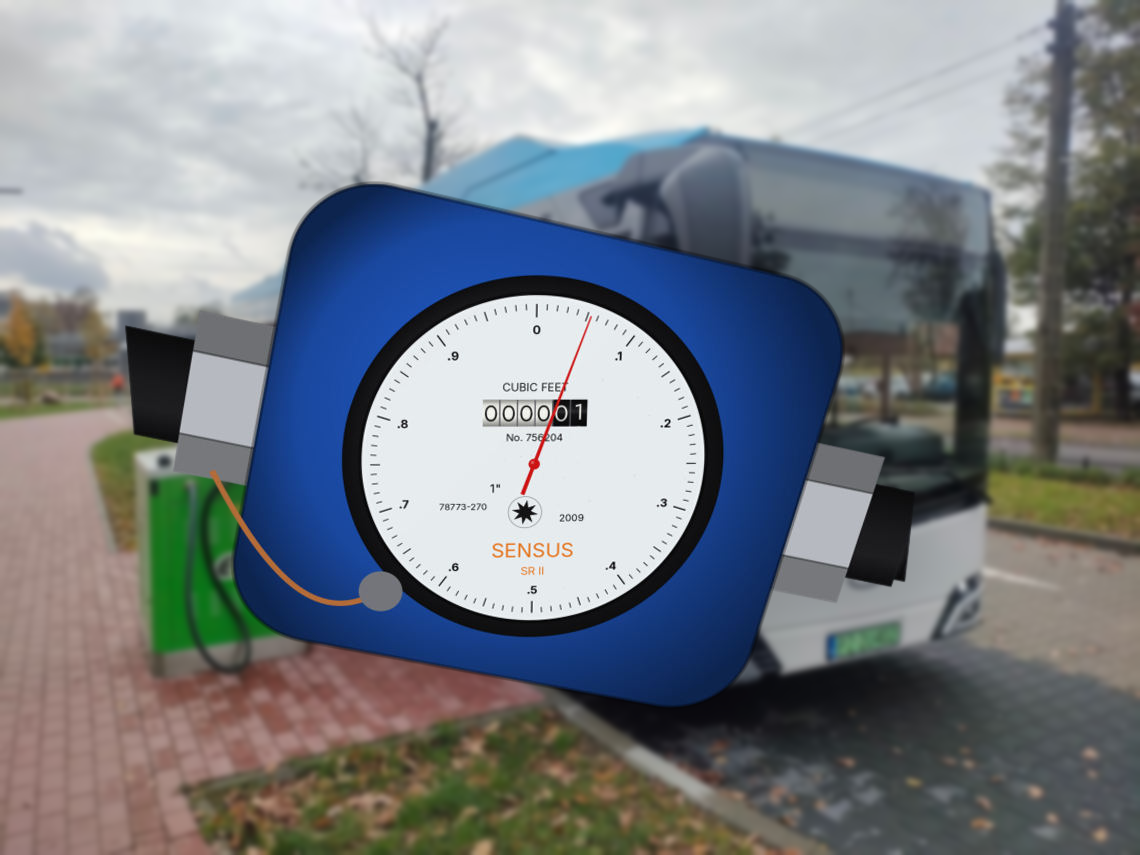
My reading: ft³ 1.05
